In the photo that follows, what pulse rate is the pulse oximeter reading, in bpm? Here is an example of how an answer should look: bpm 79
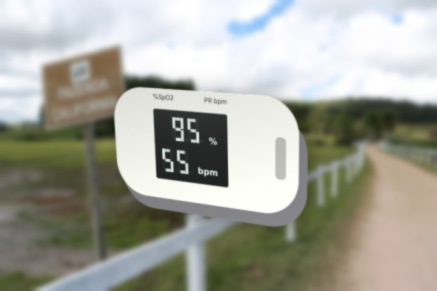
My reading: bpm 55
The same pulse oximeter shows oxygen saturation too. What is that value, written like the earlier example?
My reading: % 95
